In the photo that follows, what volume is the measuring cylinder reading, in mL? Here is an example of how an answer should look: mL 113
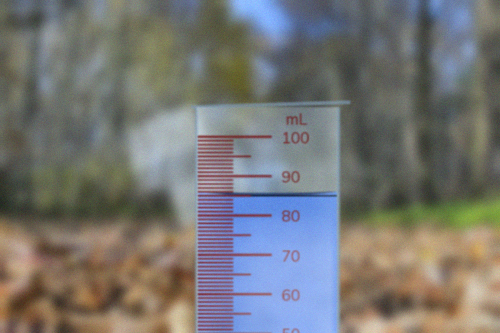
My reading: mL 85
